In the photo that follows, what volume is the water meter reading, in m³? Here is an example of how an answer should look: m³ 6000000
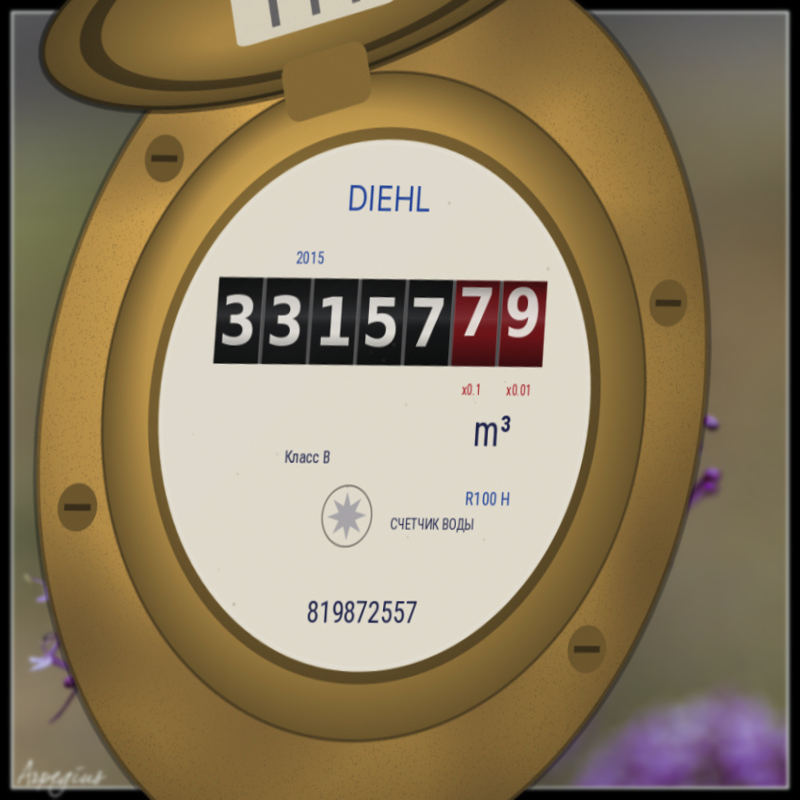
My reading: m³ 33157.79
